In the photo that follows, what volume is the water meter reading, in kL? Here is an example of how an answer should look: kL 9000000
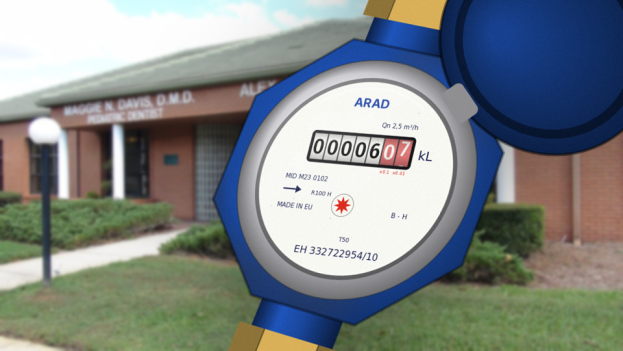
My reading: kL 6.07
